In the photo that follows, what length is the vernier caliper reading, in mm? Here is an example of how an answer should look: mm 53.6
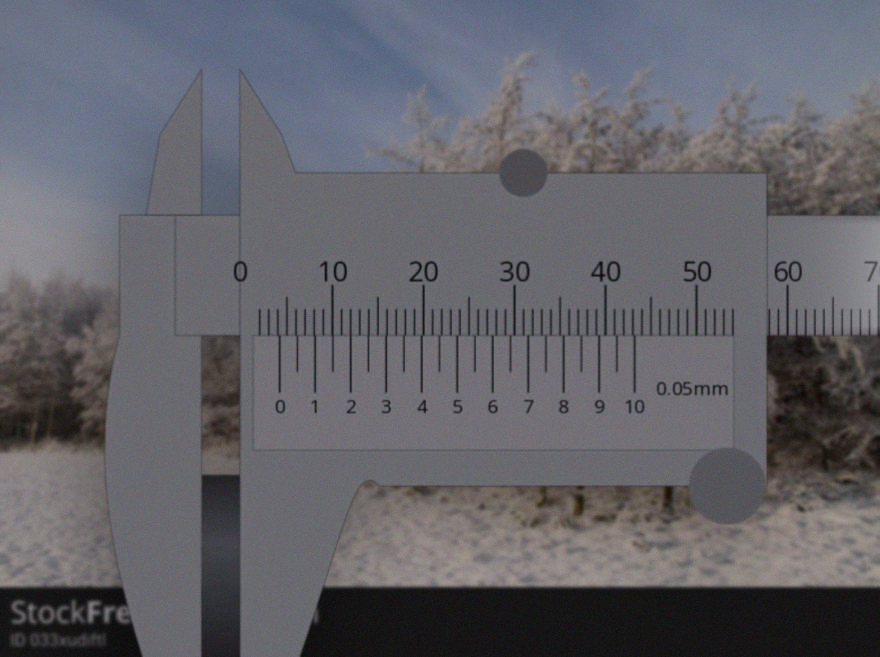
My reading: mm 4.2
